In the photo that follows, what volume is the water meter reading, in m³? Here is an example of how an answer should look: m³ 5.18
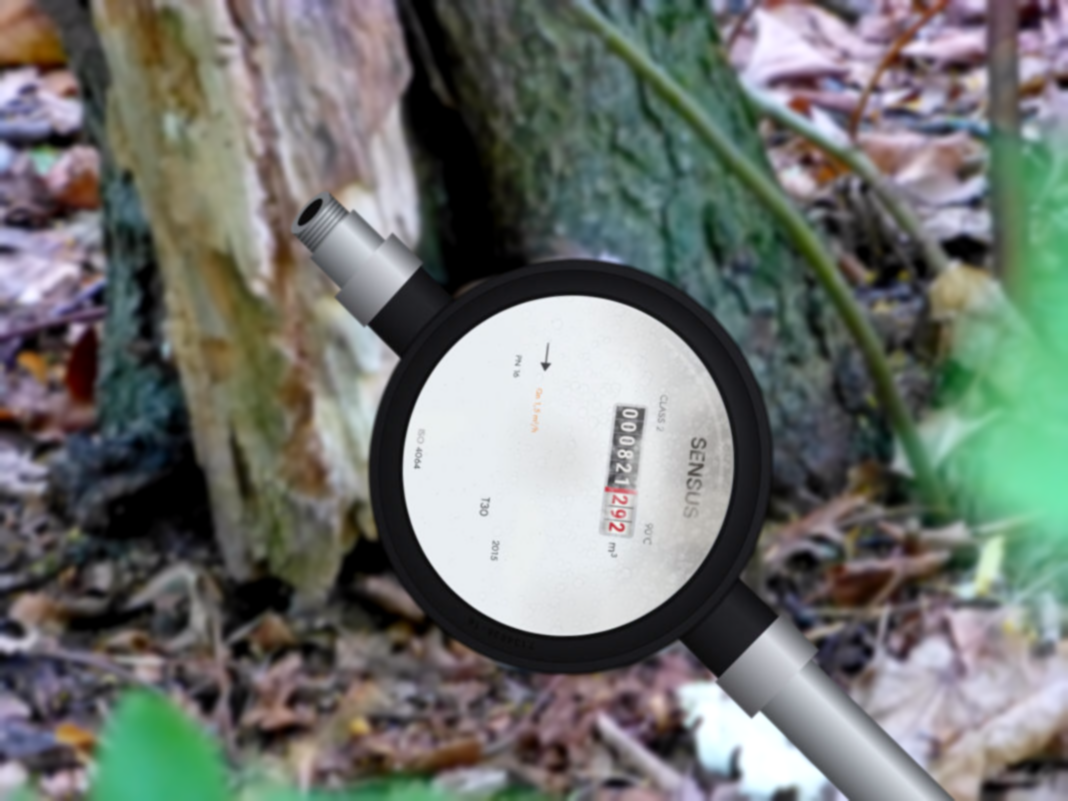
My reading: m³ 821.292
